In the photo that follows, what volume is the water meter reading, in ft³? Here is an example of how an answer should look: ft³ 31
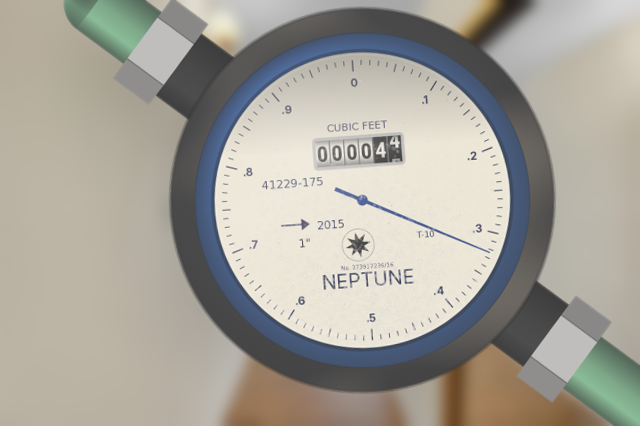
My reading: ft³ 44.32
